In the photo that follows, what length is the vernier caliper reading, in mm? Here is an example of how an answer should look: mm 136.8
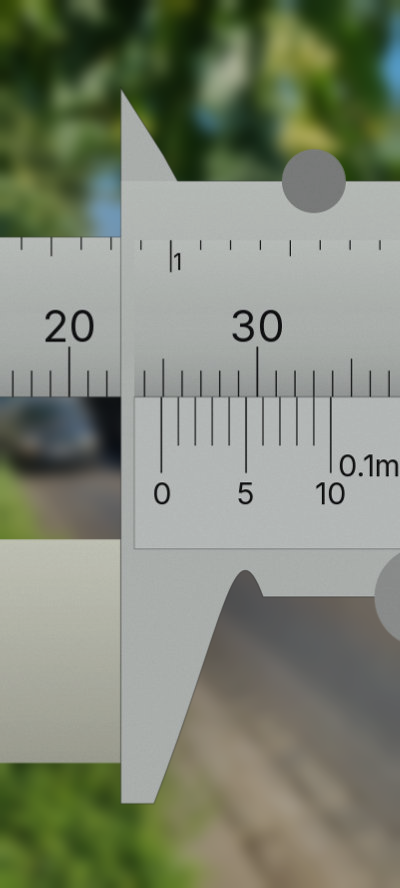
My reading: mm 24.9
